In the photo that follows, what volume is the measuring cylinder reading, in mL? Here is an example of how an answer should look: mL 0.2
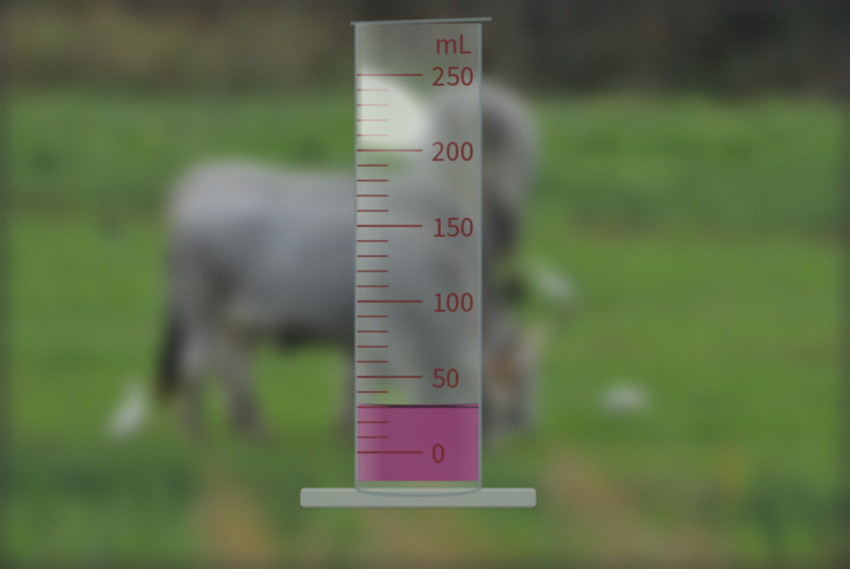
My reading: mL 30
